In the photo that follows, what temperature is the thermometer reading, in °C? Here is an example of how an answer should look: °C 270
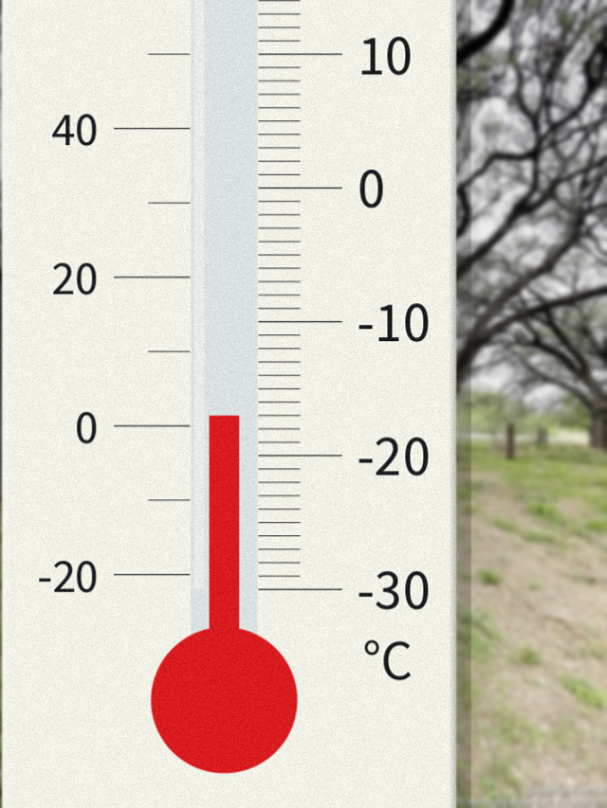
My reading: °C -17
